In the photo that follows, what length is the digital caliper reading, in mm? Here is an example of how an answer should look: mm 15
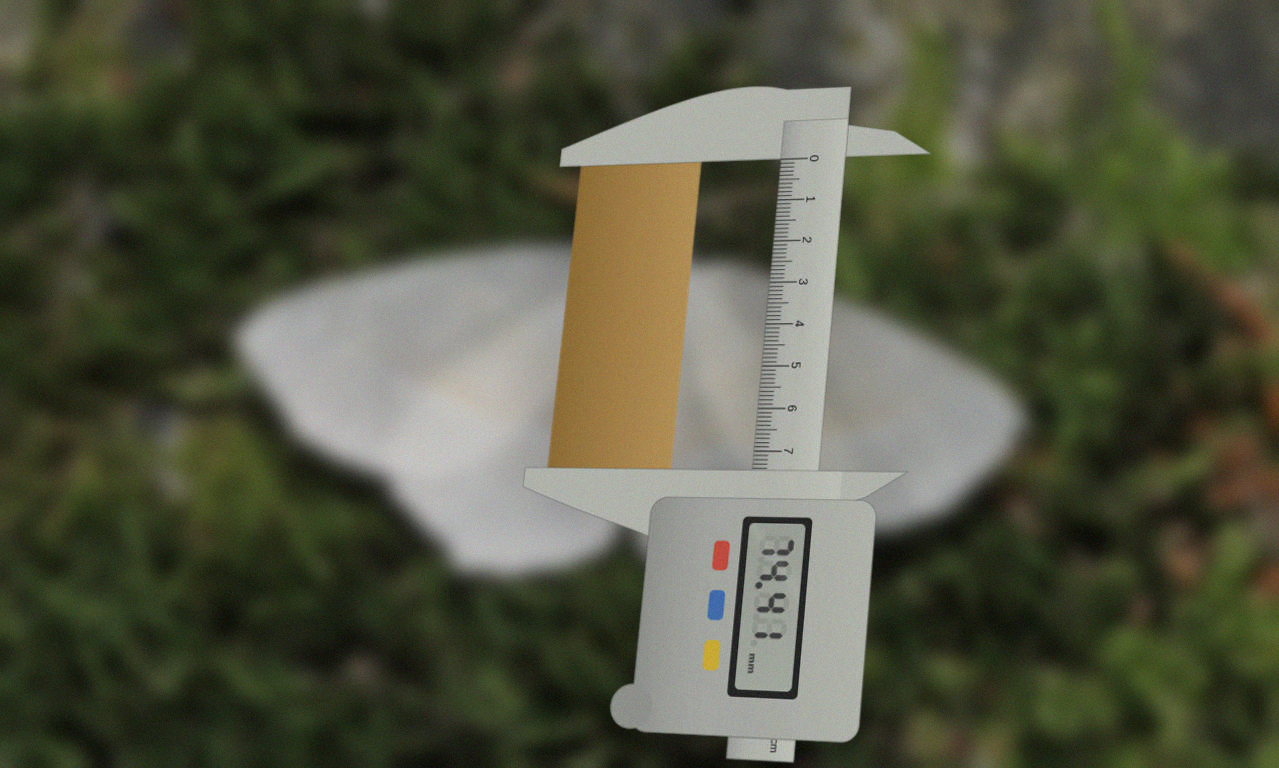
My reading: mm 74.41
